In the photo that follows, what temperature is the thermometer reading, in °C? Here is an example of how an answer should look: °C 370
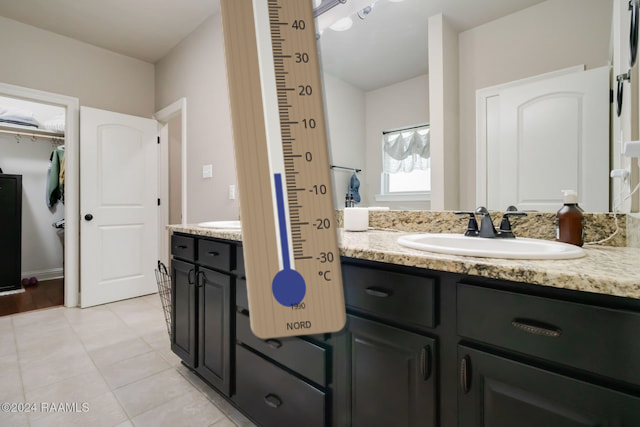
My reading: °C -5
